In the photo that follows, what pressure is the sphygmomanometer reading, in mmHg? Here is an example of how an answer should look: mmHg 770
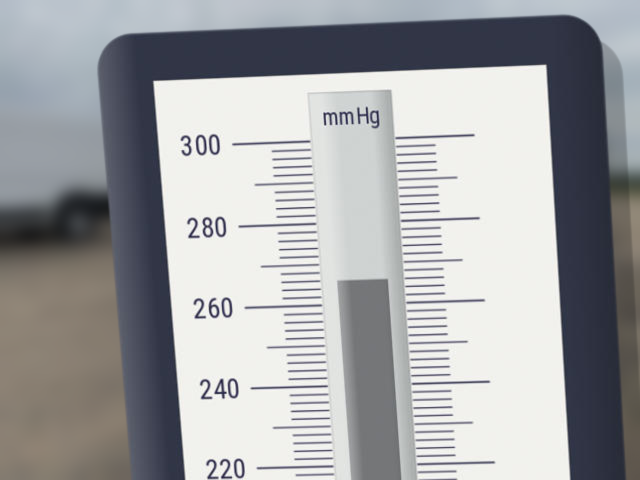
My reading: mmHg 266
